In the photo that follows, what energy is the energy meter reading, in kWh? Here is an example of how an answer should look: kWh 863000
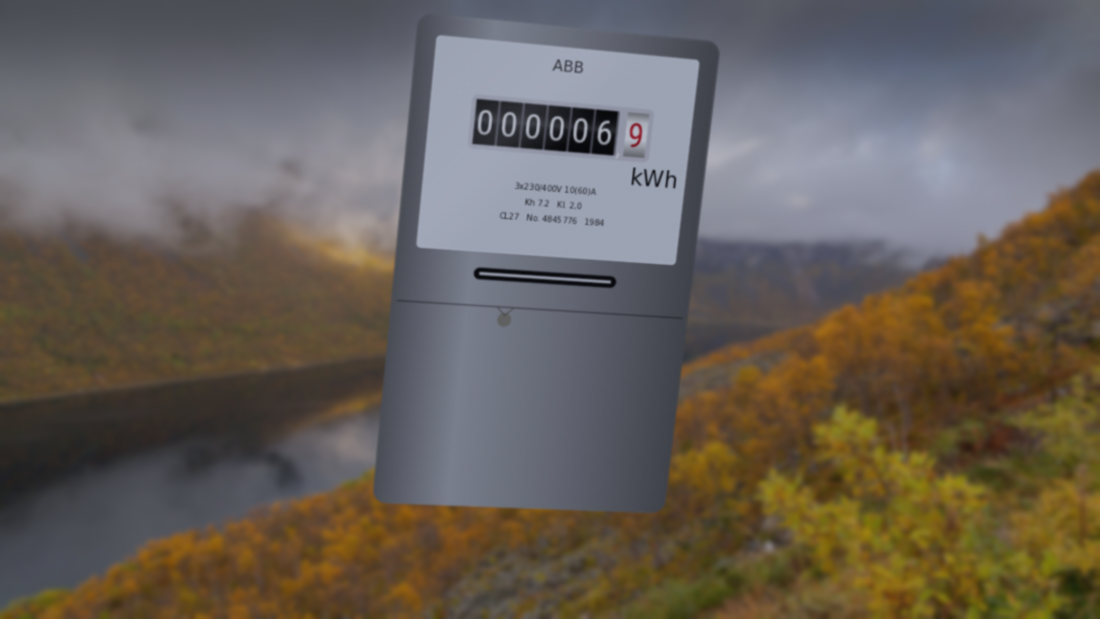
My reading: kWh 6.9
